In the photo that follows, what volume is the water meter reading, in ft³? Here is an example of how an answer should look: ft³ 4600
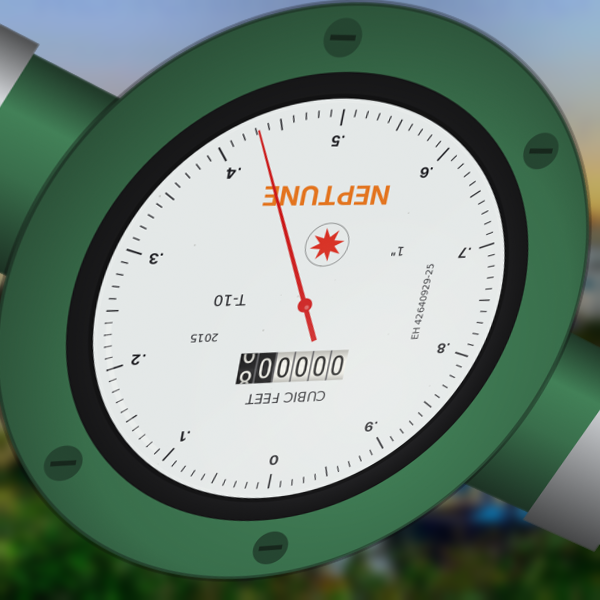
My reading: ft³ 8.43
